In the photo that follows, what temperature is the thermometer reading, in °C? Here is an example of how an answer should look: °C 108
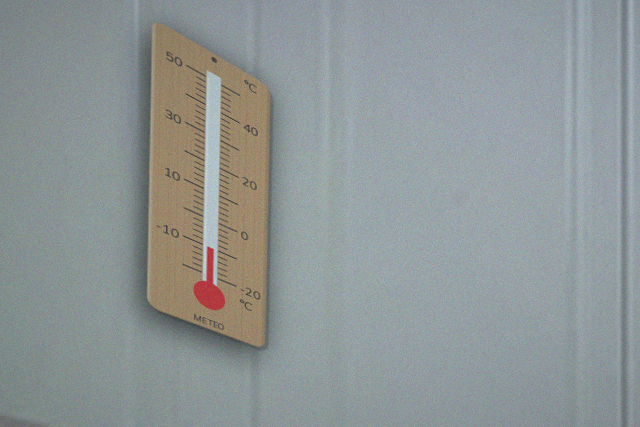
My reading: °C -10
